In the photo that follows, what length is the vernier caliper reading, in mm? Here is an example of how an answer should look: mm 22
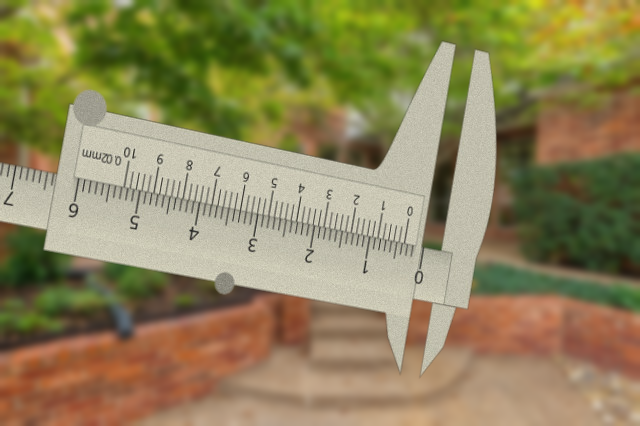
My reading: mm 3.6
